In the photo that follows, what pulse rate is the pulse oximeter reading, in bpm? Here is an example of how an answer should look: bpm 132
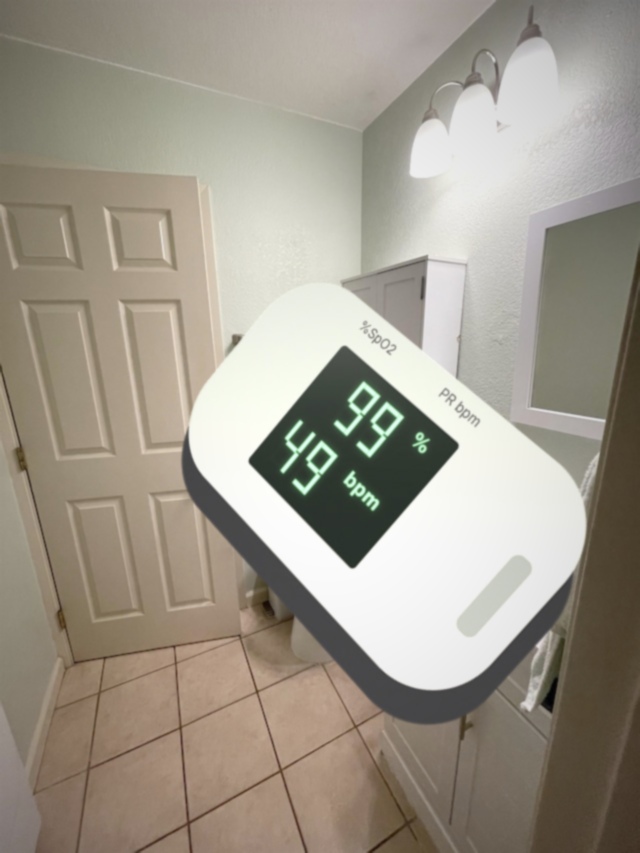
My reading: bpm 49
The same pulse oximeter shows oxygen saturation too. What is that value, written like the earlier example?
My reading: % 99
